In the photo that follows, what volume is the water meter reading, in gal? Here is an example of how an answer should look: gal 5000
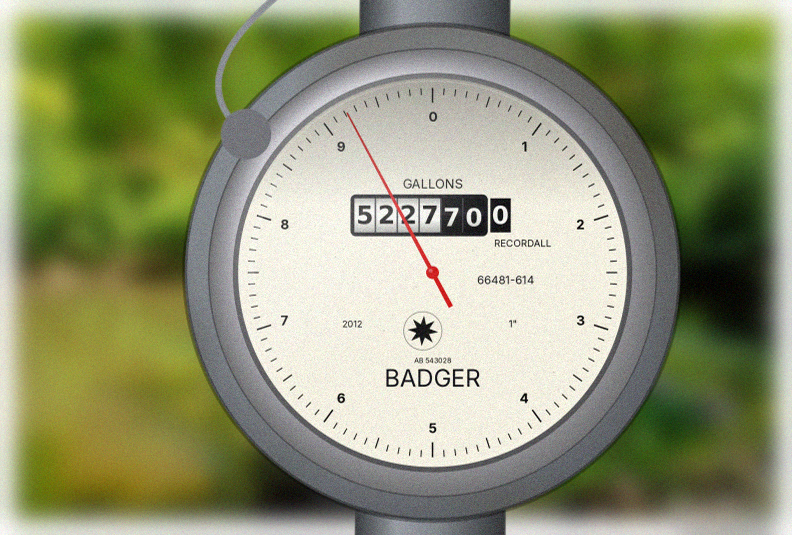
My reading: gal 5227699.2
